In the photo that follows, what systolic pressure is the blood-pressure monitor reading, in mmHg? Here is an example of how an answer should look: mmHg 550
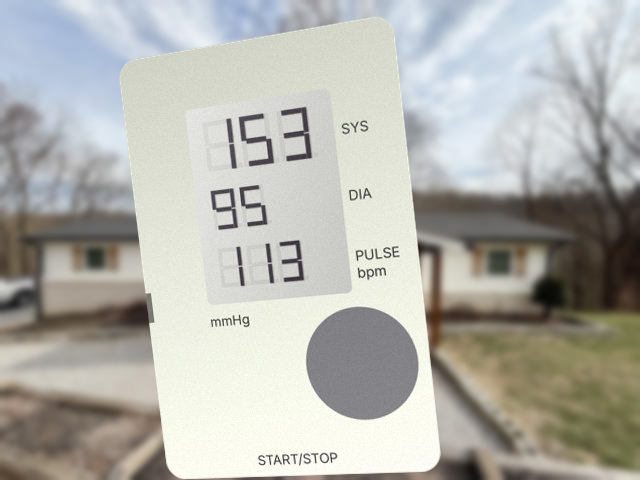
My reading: mmHg 153
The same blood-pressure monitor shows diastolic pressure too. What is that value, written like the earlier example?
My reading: mmHg 95
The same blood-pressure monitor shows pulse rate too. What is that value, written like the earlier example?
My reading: bpm 113
